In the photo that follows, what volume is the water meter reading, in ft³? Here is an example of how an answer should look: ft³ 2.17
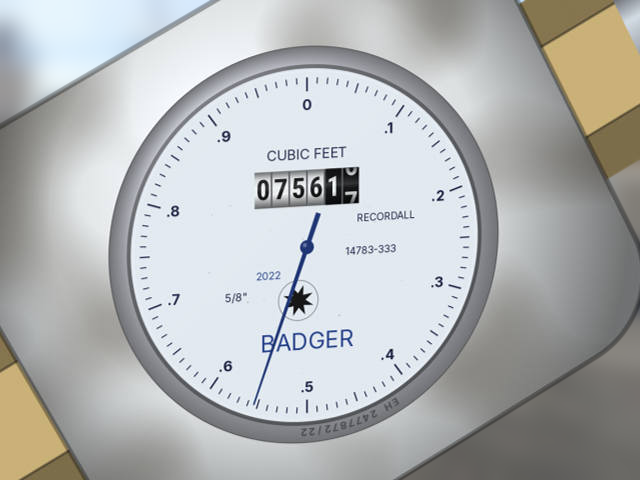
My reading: ft³ 75616.55
